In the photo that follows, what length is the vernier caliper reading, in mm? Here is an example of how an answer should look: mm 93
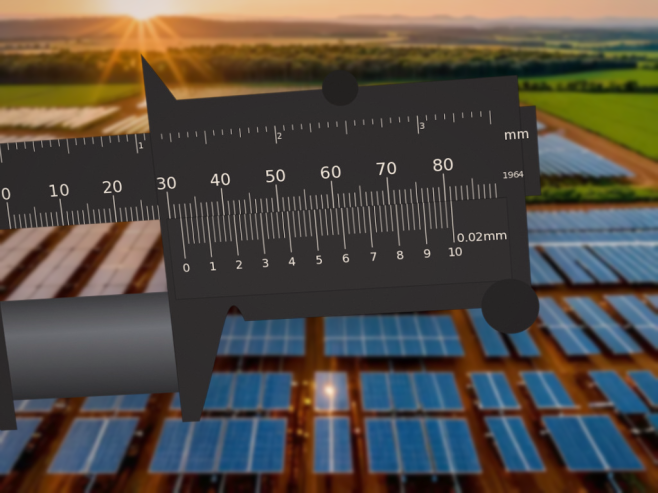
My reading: mm 32.0
